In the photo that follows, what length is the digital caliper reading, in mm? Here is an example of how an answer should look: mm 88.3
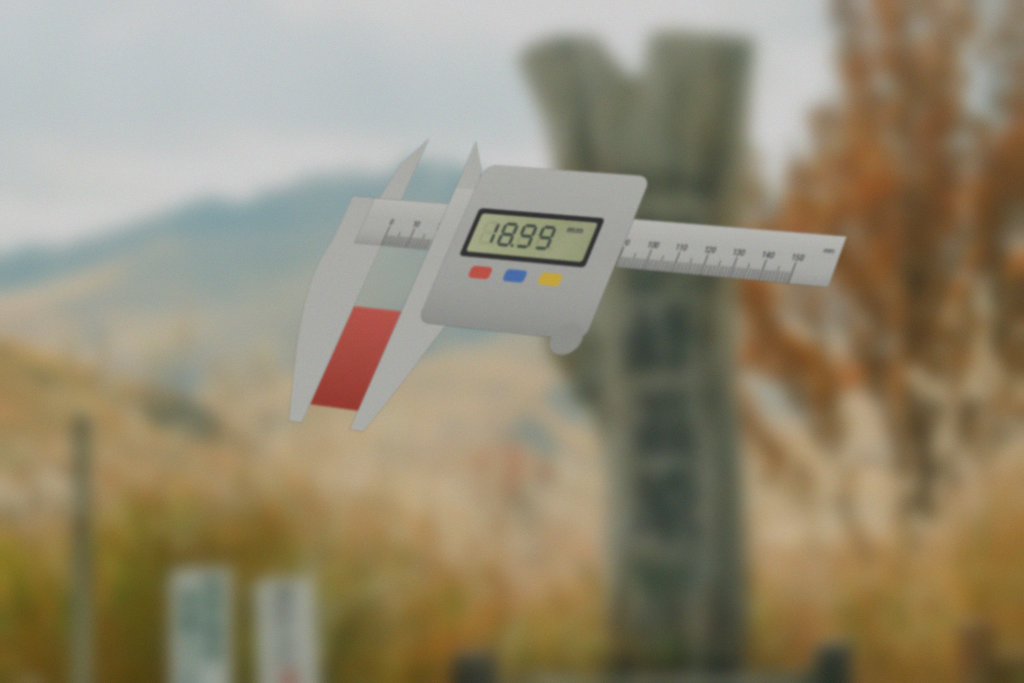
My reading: mm 18.99
